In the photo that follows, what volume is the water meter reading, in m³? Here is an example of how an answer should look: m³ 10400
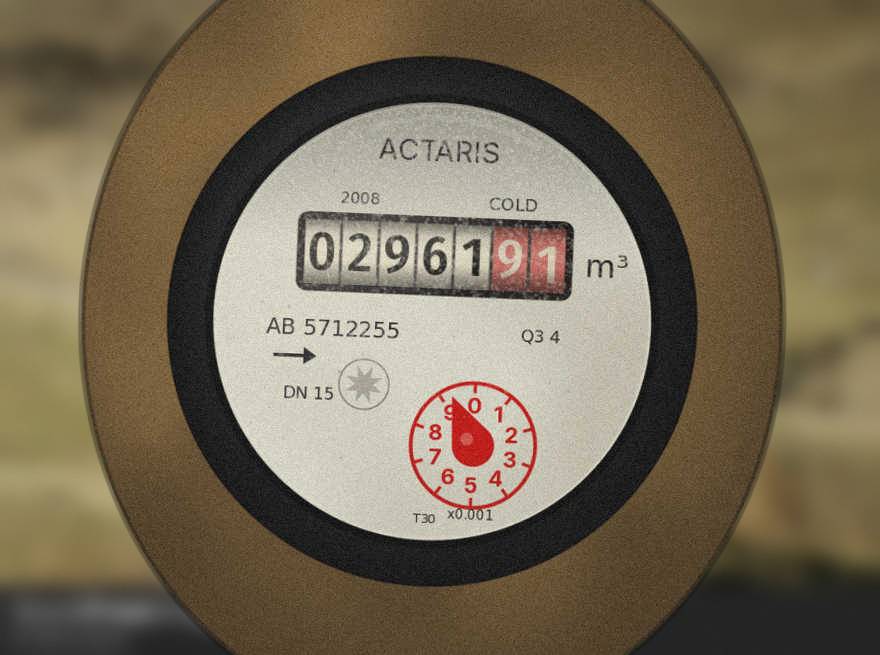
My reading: m³ 2961.909
